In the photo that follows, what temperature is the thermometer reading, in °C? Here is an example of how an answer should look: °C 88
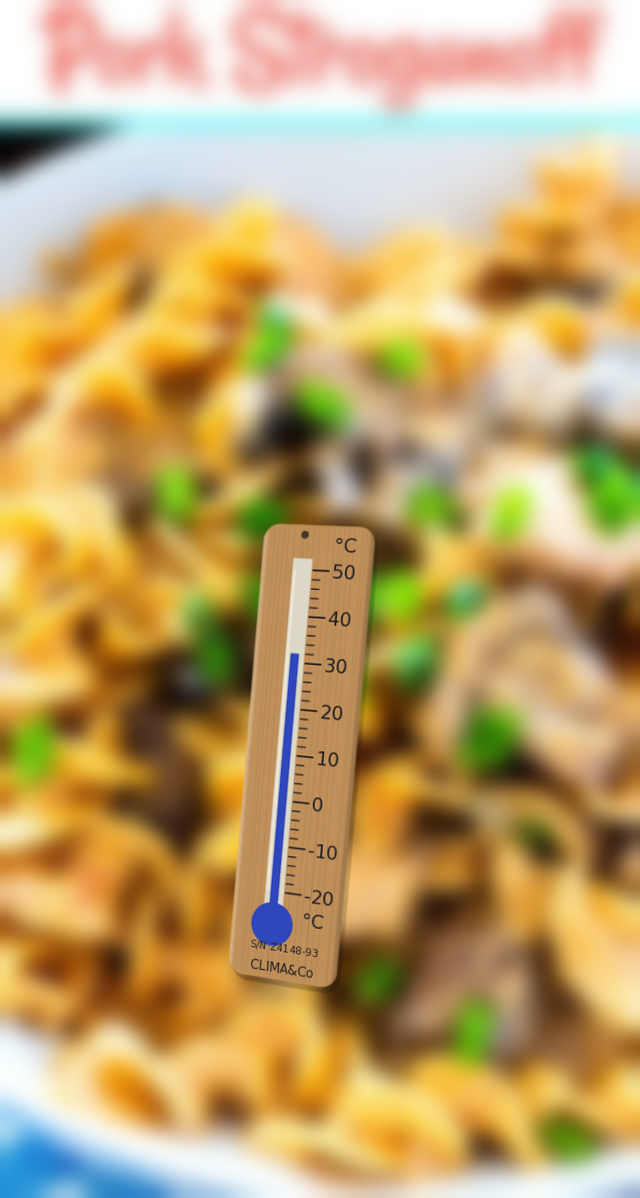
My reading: °C 32
